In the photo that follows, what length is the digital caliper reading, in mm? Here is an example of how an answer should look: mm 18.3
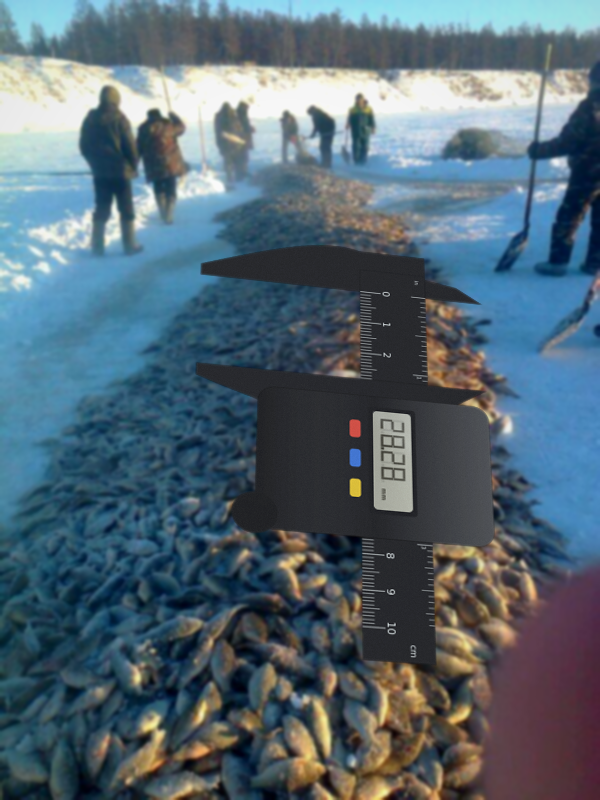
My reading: mm 28.28
